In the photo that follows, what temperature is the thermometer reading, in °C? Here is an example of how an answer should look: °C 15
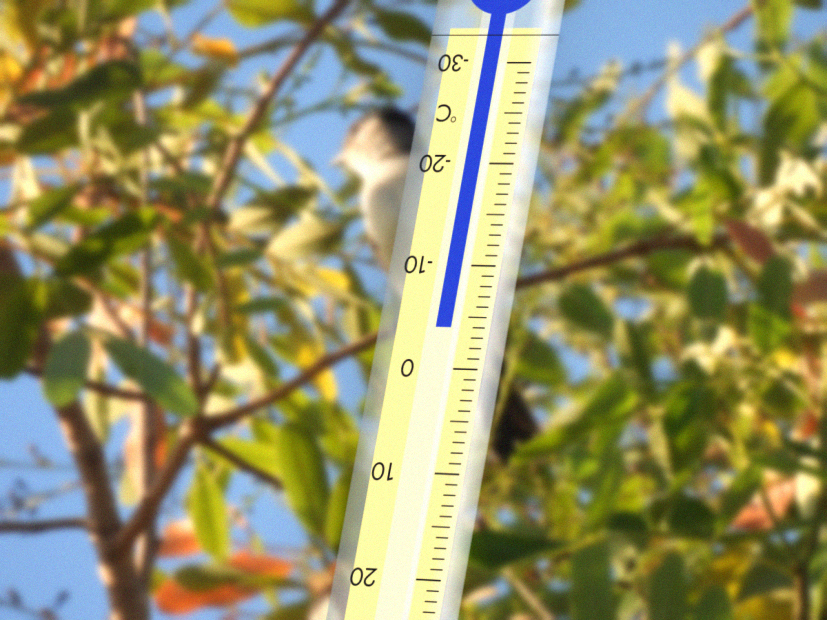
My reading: °C -4
